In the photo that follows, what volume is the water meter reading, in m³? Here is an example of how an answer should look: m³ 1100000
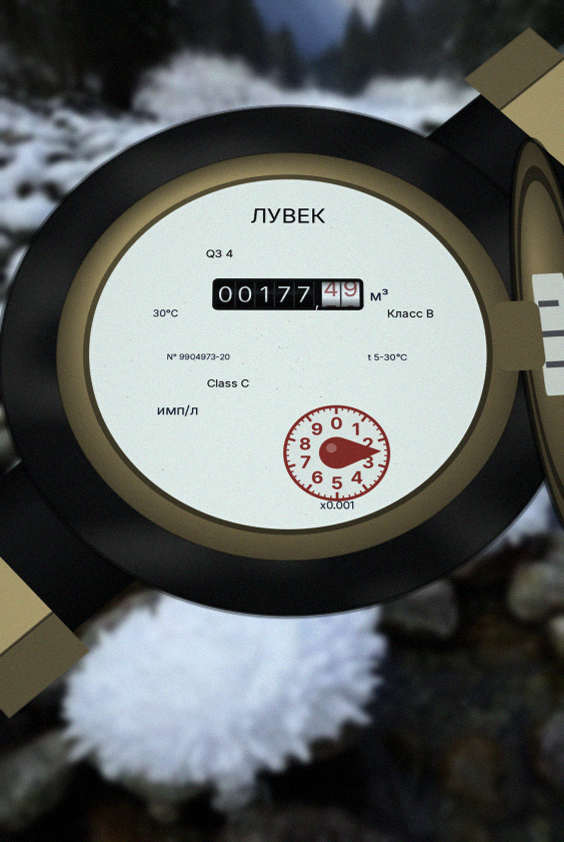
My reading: m³ 177.492
